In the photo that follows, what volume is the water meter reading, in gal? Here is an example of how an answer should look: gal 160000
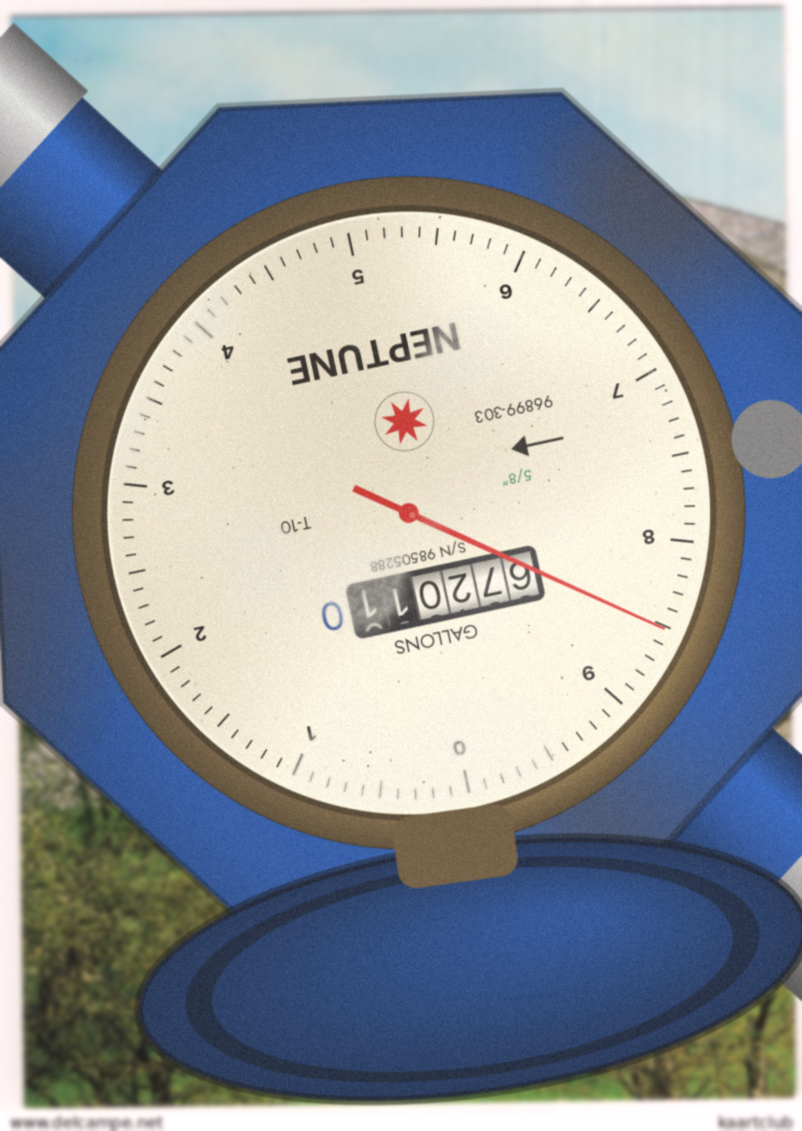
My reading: gal 6720108.5
